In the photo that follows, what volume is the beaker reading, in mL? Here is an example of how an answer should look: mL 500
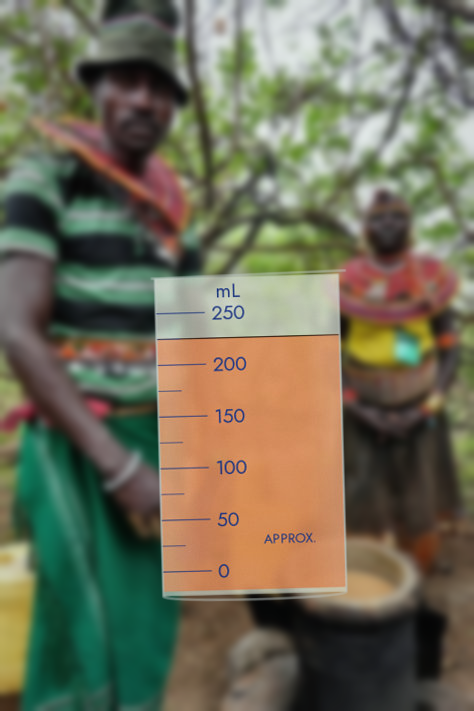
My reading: mL 225
